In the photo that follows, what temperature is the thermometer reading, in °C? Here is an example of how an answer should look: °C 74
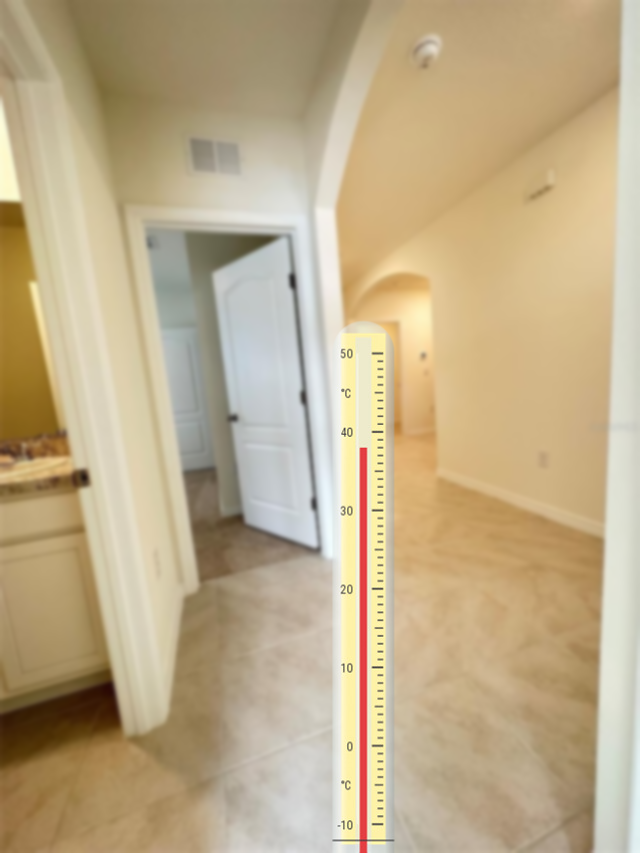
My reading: °C 38
